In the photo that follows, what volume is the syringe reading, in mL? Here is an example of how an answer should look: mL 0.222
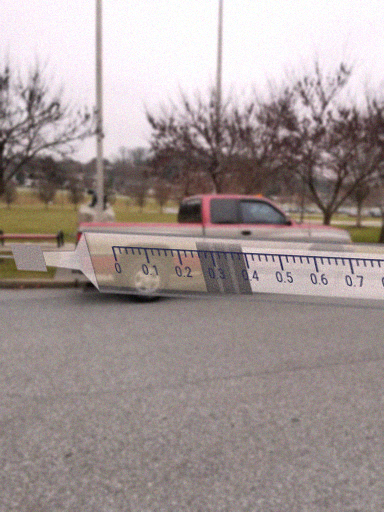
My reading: mL 0.26
